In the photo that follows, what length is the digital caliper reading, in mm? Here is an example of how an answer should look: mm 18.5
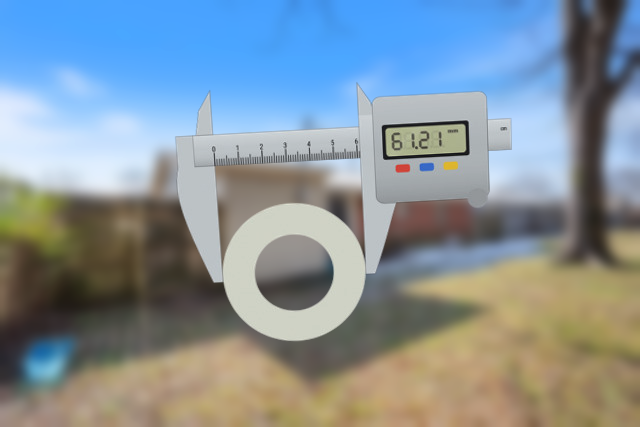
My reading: mm 61.21
